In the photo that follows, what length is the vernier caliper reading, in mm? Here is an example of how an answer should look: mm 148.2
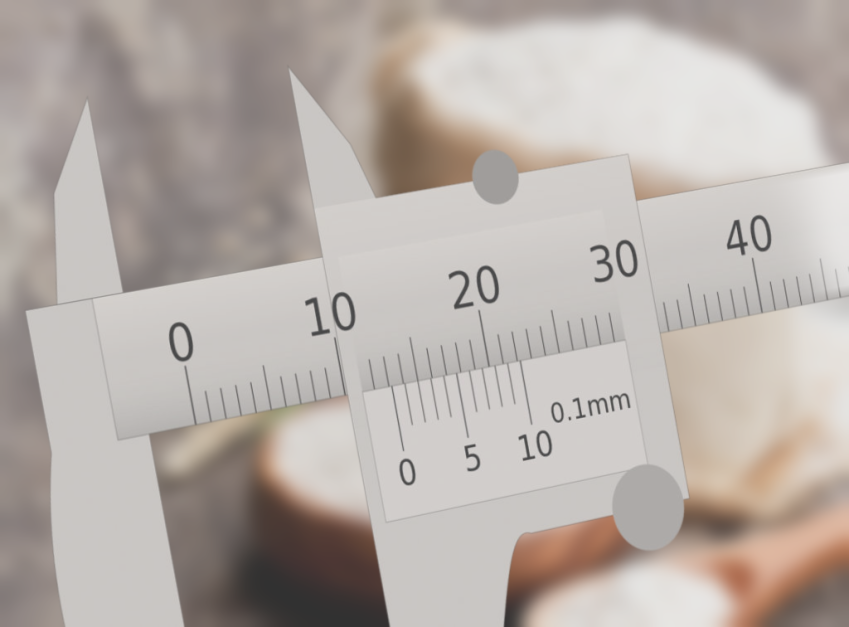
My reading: mm 13.2
